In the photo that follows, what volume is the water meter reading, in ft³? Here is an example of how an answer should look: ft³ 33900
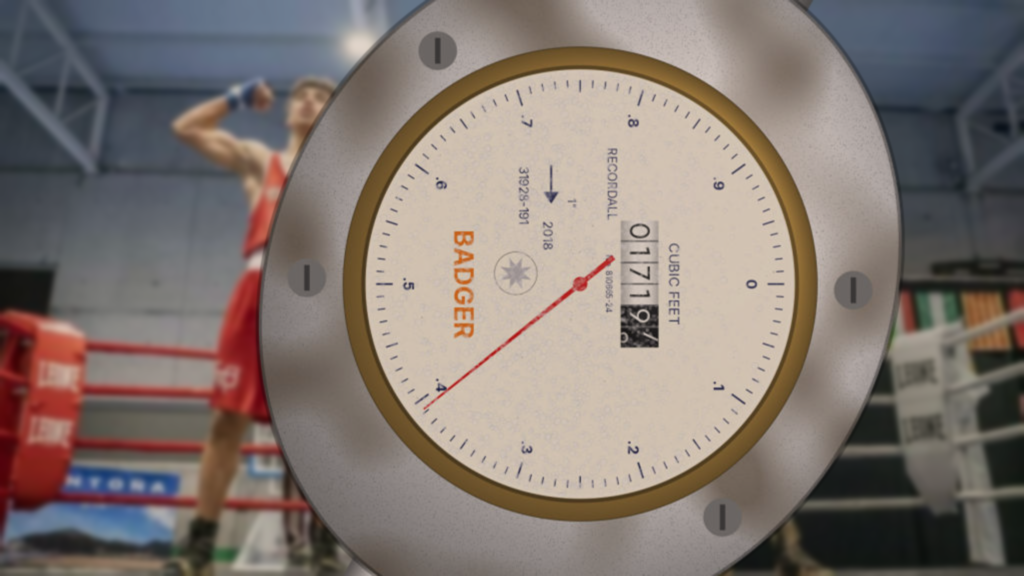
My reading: ft³ 17197.39
